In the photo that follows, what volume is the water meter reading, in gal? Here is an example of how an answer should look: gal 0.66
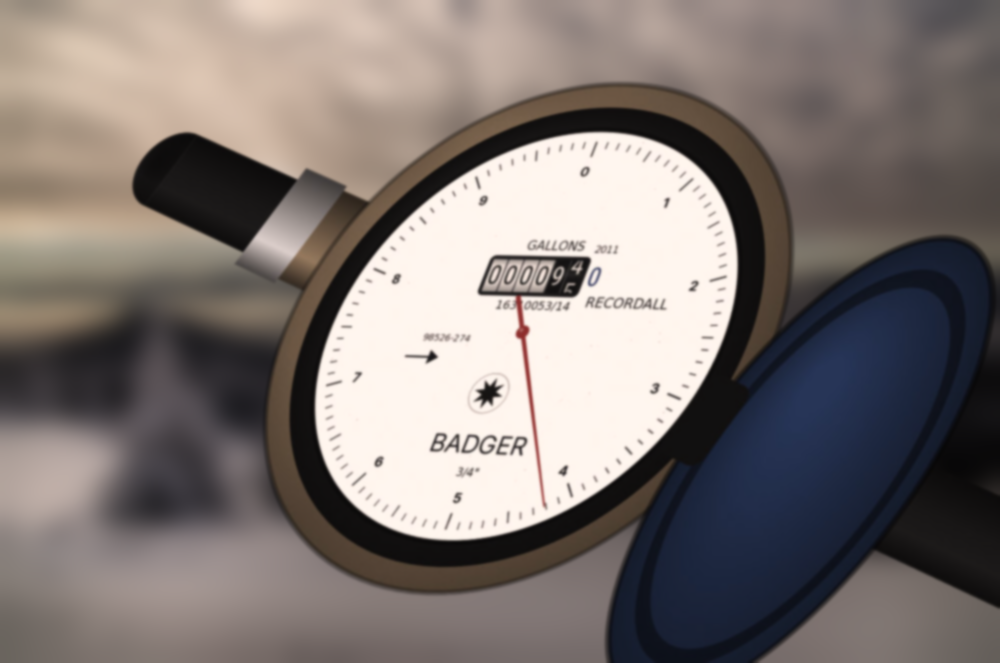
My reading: gal 944.2
